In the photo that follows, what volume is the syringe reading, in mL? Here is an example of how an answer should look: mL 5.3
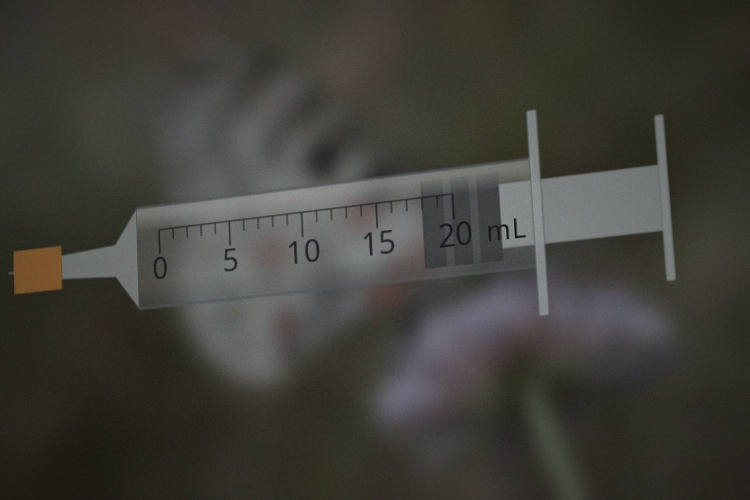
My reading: mL 18
